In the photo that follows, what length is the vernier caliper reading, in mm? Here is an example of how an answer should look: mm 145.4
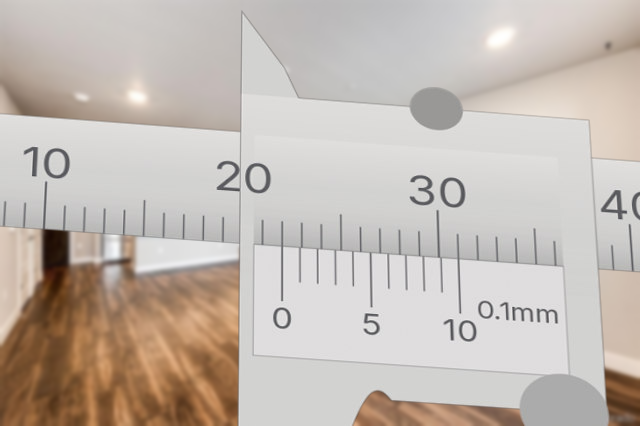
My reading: mm 22.0
